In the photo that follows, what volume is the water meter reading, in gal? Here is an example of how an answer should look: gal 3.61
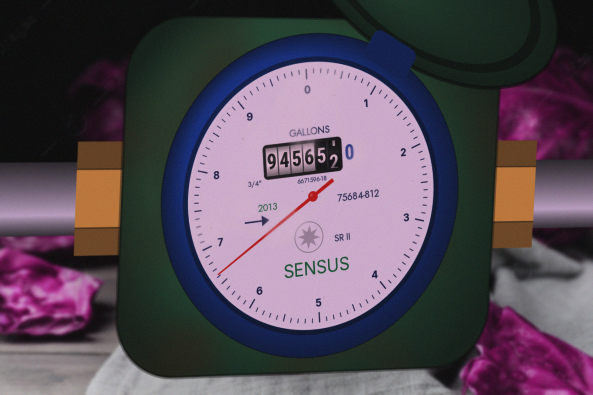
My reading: gal 9456516.6
